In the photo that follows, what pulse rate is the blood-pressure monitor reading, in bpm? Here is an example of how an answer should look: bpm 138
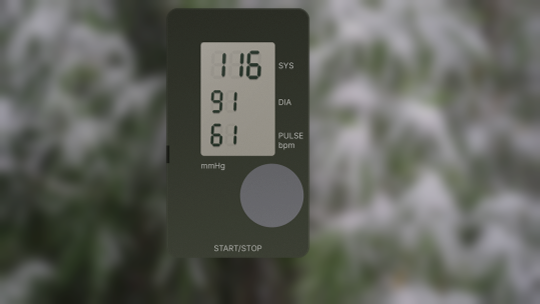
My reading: bpm 61
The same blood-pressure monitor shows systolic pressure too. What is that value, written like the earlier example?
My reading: mmHg 116
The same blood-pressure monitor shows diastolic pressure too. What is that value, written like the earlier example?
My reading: mmHg 91
